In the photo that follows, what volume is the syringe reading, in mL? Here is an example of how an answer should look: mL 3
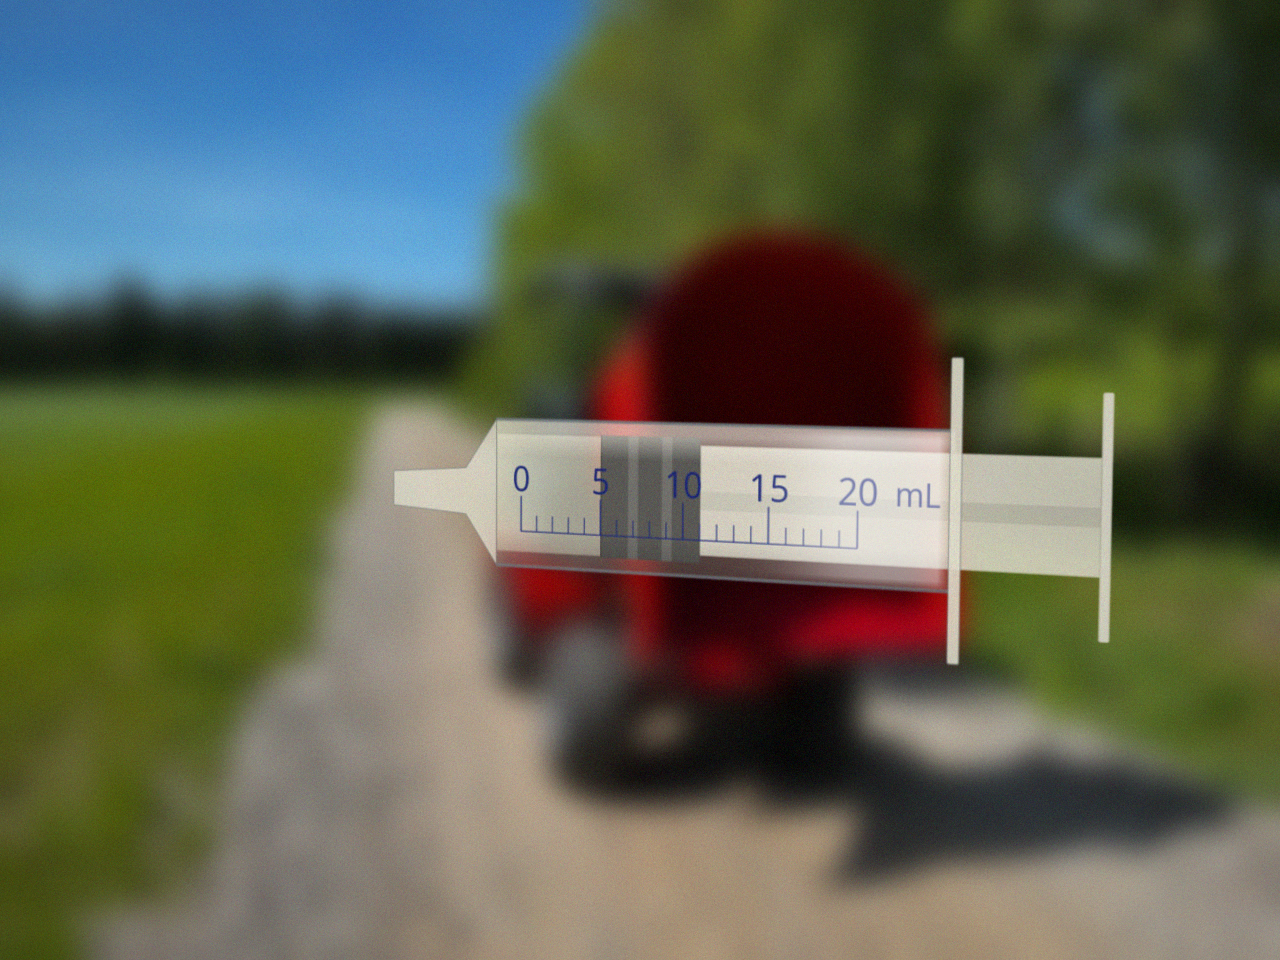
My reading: mL 5
